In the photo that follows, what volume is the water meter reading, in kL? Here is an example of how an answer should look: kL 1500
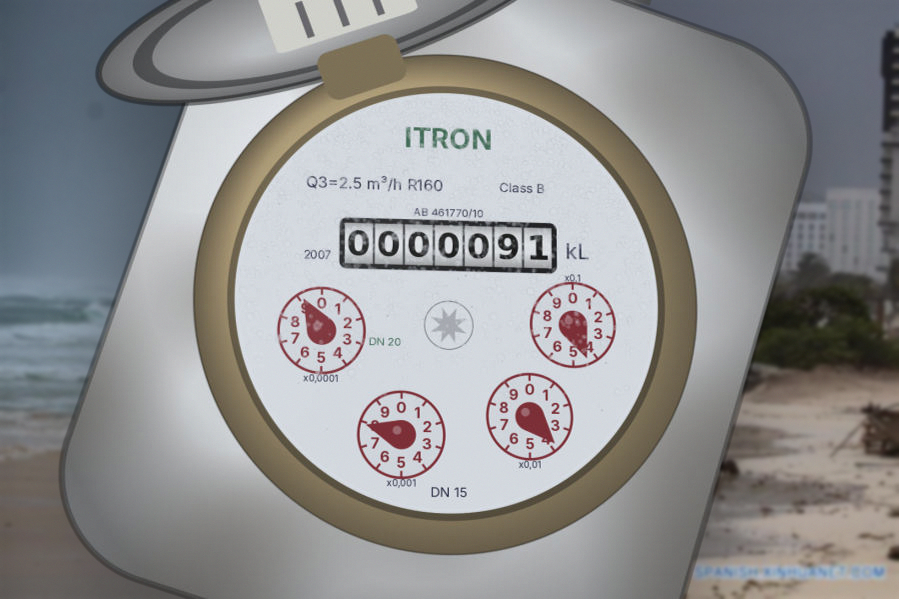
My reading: kL 91.4379
